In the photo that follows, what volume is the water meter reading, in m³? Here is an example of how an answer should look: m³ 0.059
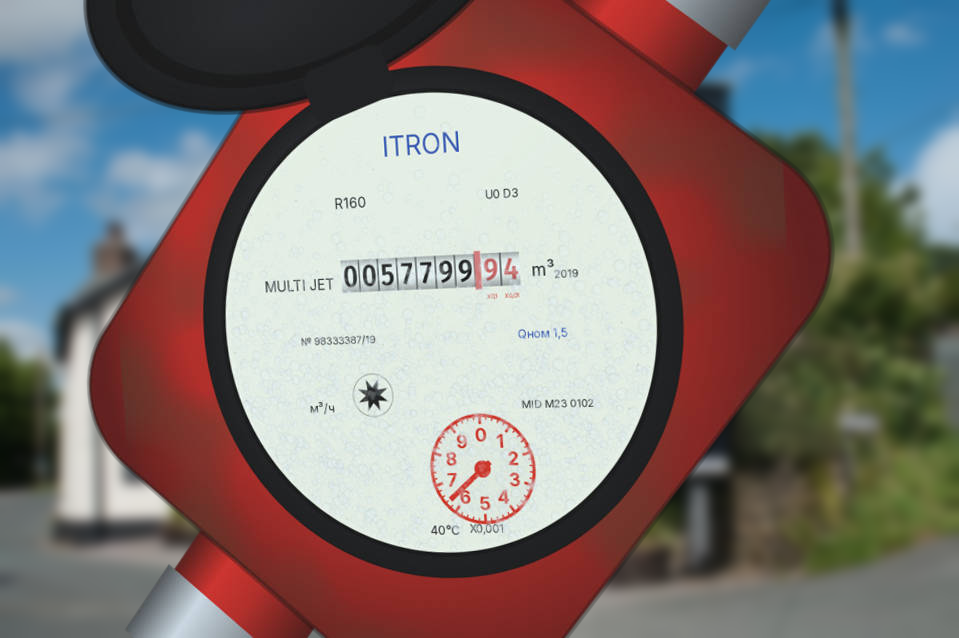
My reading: m³ 57799.946
